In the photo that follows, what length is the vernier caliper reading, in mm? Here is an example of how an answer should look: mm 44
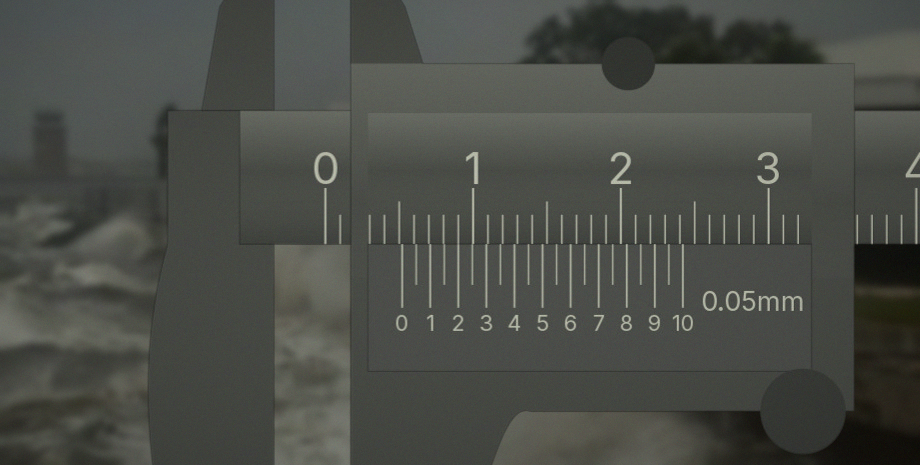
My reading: mm 5.2
